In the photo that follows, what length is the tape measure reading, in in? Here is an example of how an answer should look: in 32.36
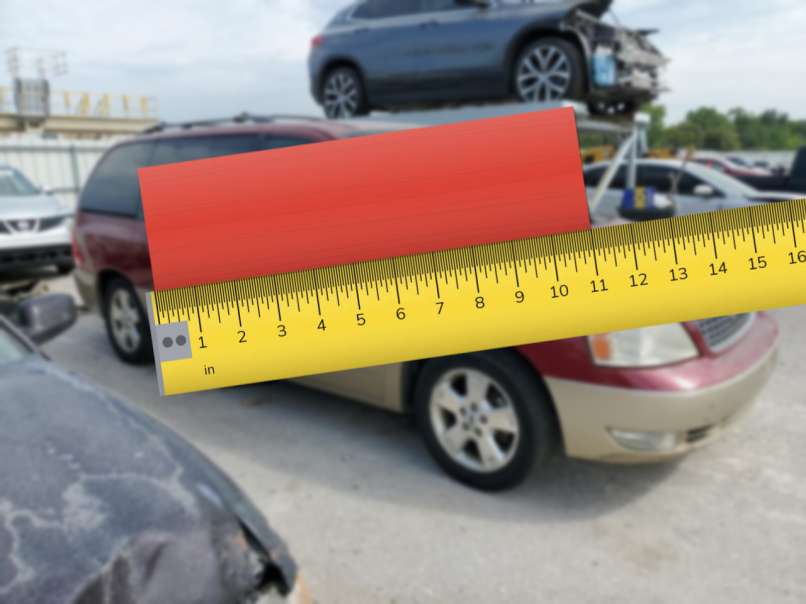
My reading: in 11
